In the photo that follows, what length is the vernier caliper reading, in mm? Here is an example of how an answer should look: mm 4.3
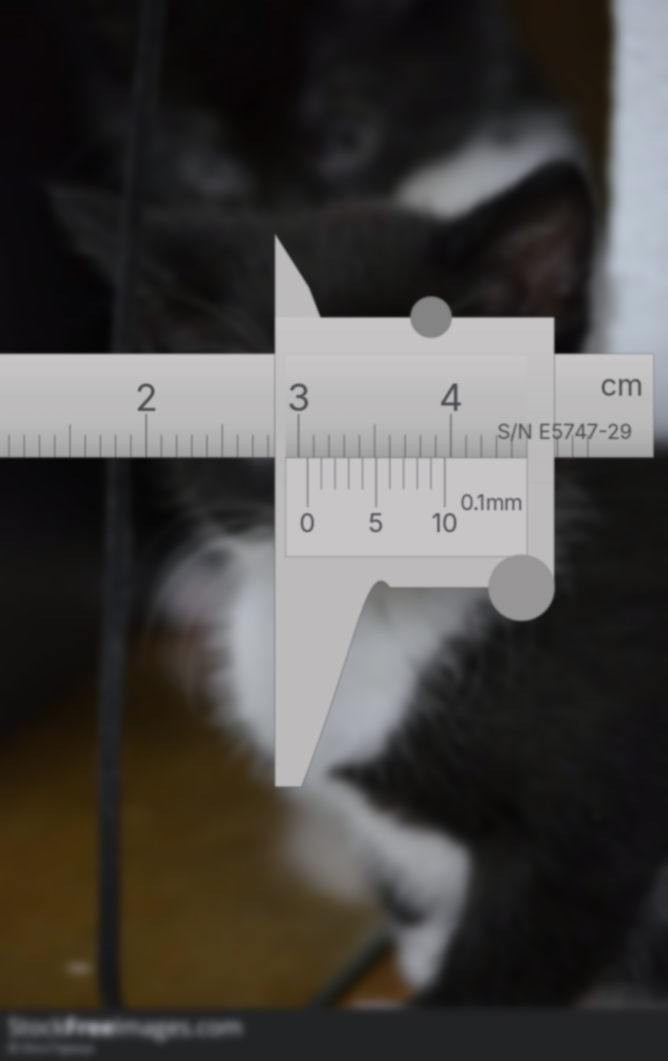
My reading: mm 30.6
